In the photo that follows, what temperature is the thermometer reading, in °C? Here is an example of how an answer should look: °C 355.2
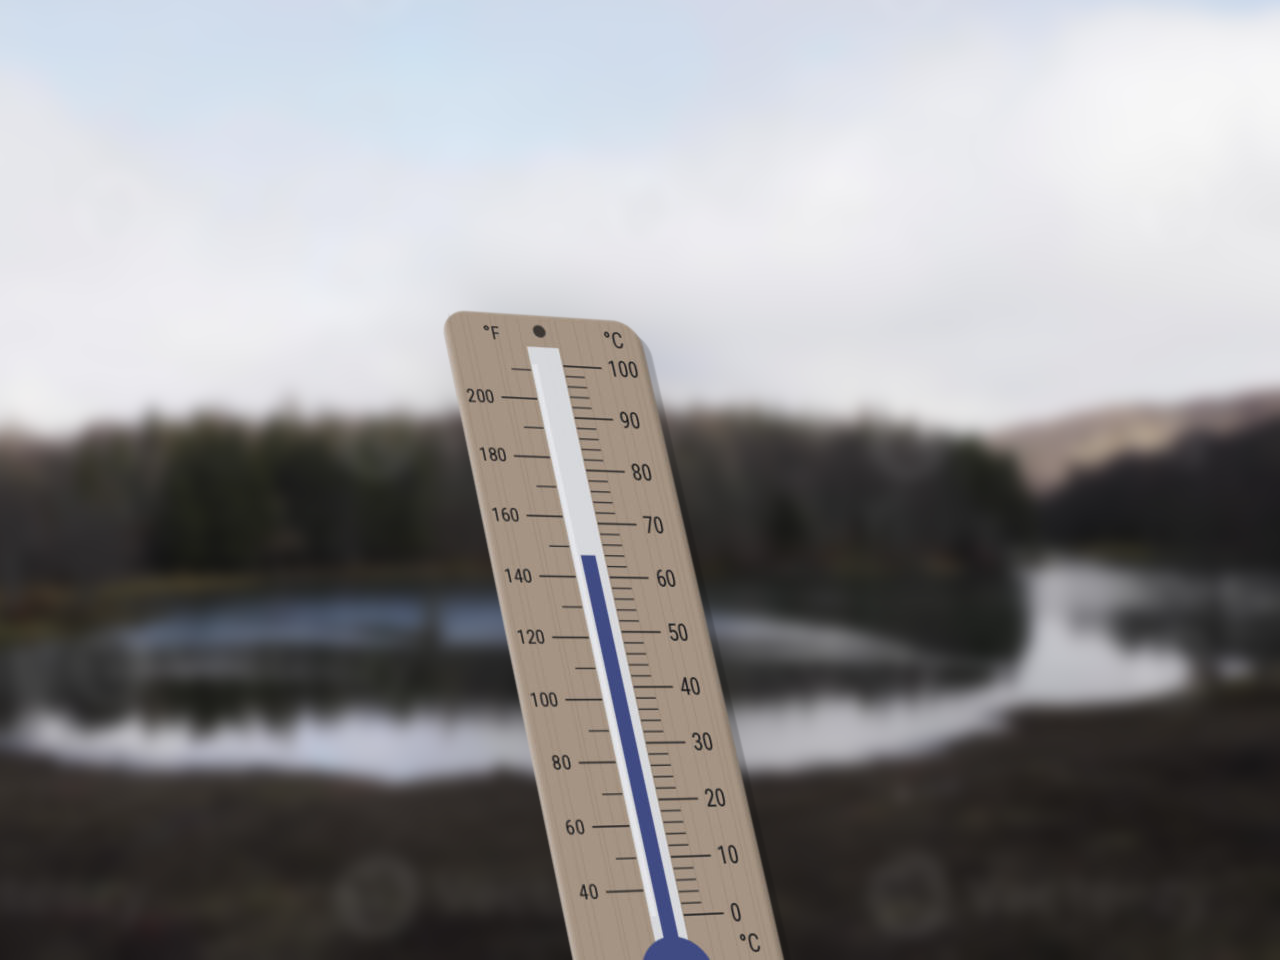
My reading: °C 64
